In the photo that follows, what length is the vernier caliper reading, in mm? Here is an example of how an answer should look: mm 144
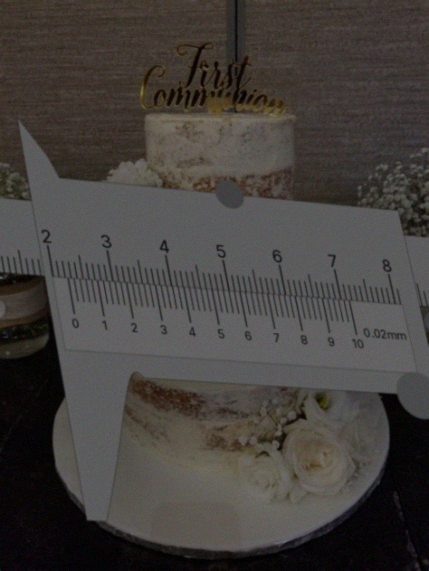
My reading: mm 22.5
